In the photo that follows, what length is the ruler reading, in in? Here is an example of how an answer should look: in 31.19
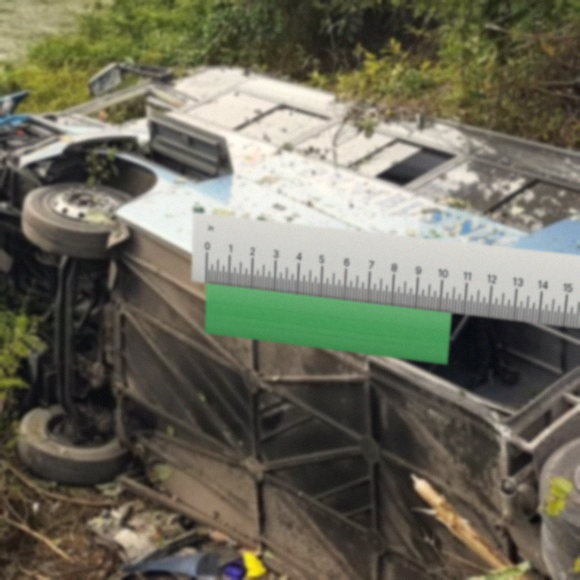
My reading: in 10.5
